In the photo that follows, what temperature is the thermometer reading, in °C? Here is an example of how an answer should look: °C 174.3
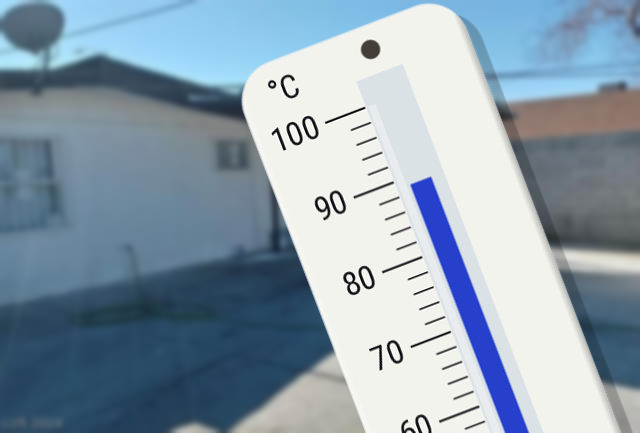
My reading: °C 89
